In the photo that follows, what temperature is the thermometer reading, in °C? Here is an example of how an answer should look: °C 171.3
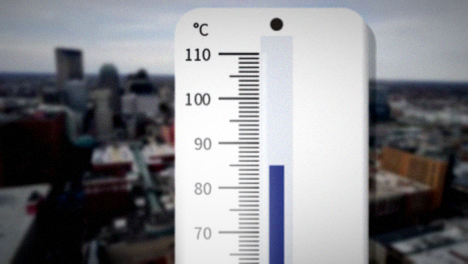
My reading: °C 85
